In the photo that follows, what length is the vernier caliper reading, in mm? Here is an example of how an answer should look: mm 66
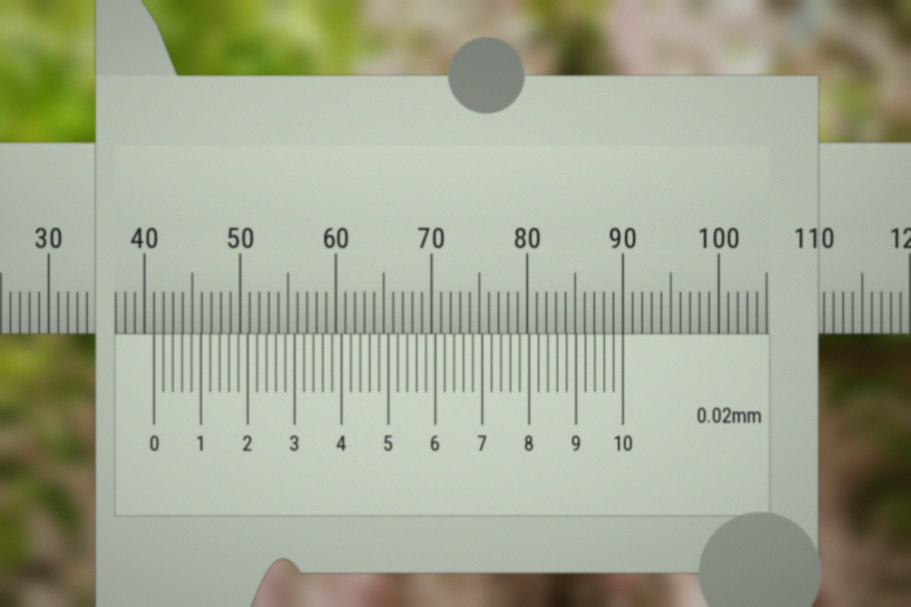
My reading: mm 41.0
